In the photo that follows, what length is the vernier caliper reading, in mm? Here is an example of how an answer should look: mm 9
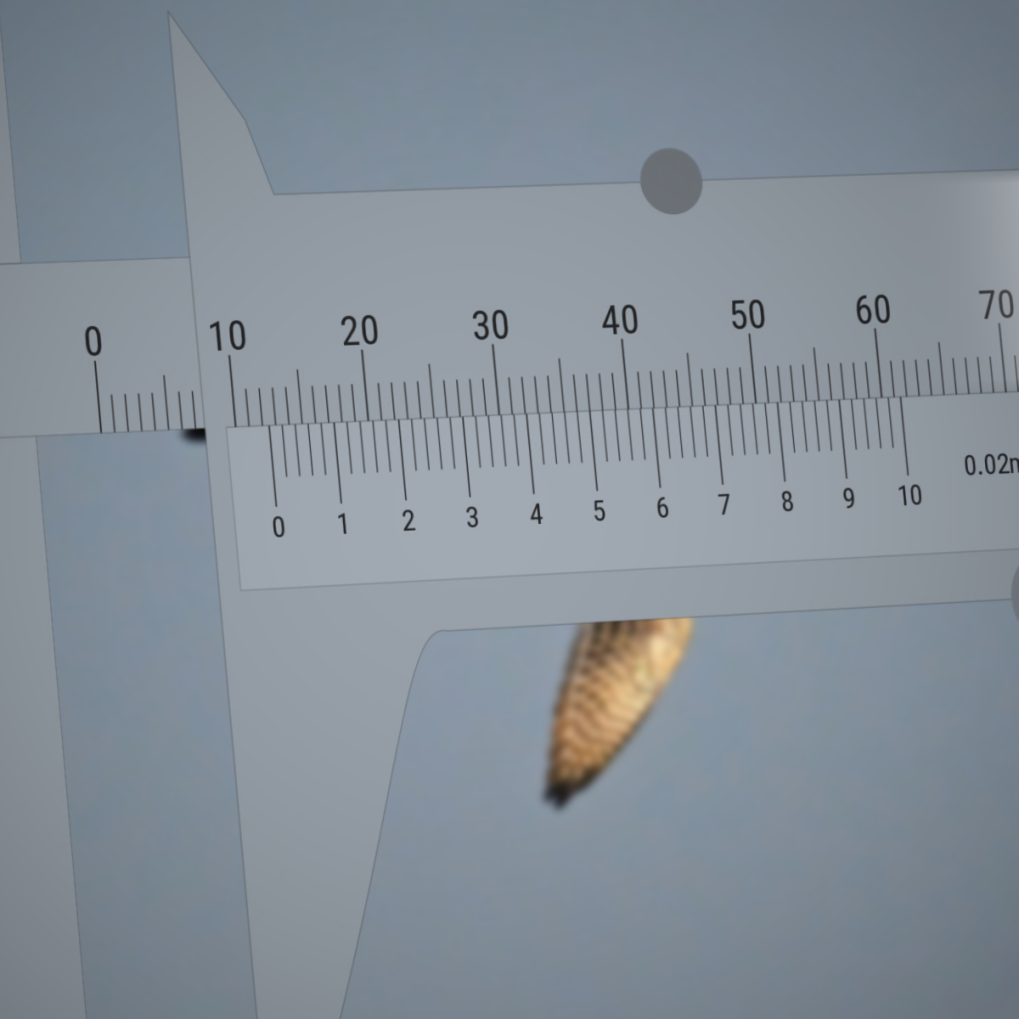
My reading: mm 12.5
